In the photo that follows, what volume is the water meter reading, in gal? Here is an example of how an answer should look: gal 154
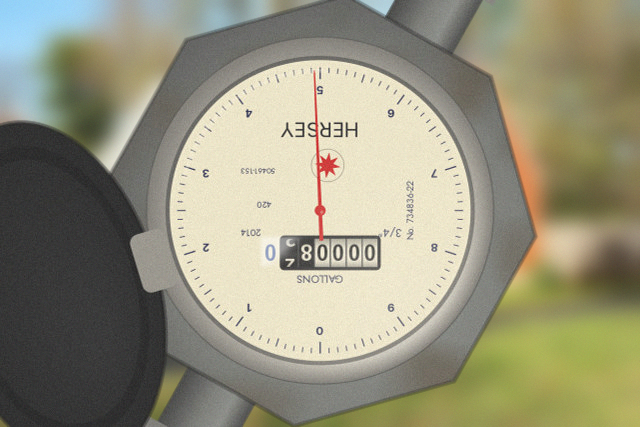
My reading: gal 824.9
